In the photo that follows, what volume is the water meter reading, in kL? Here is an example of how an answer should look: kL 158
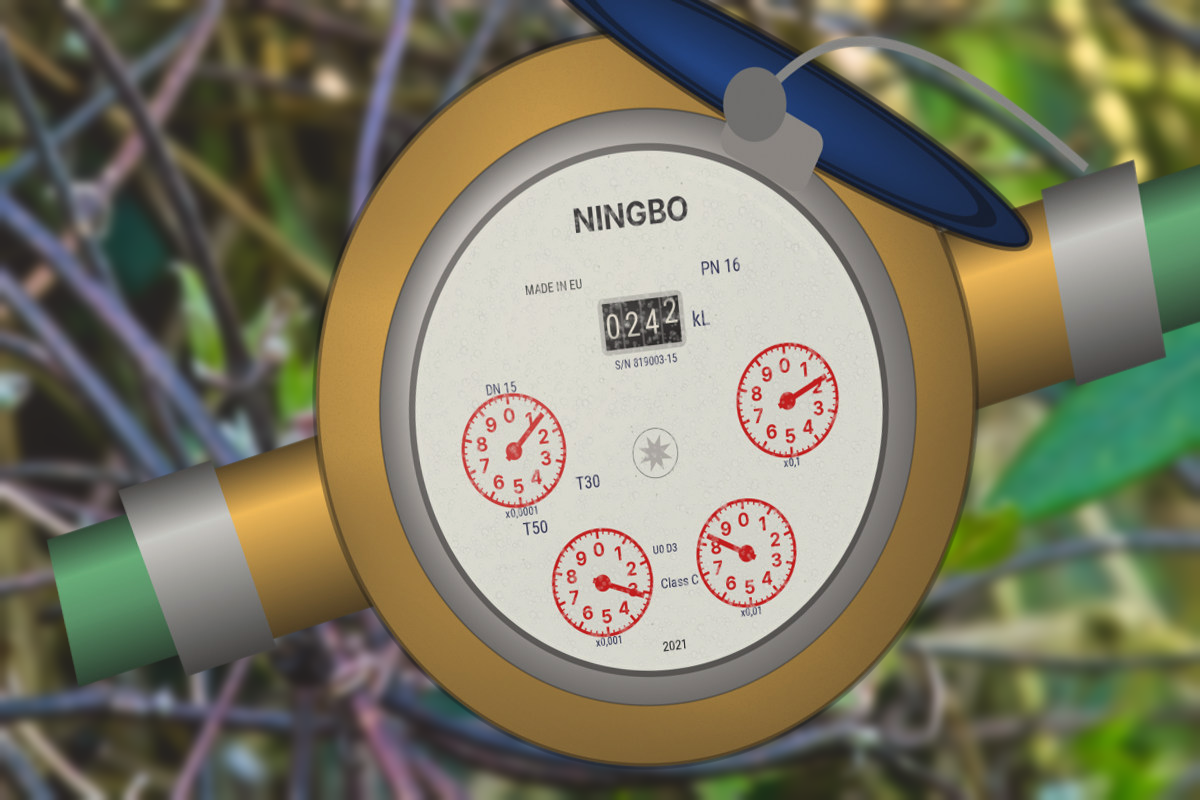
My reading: kL 242.1831
